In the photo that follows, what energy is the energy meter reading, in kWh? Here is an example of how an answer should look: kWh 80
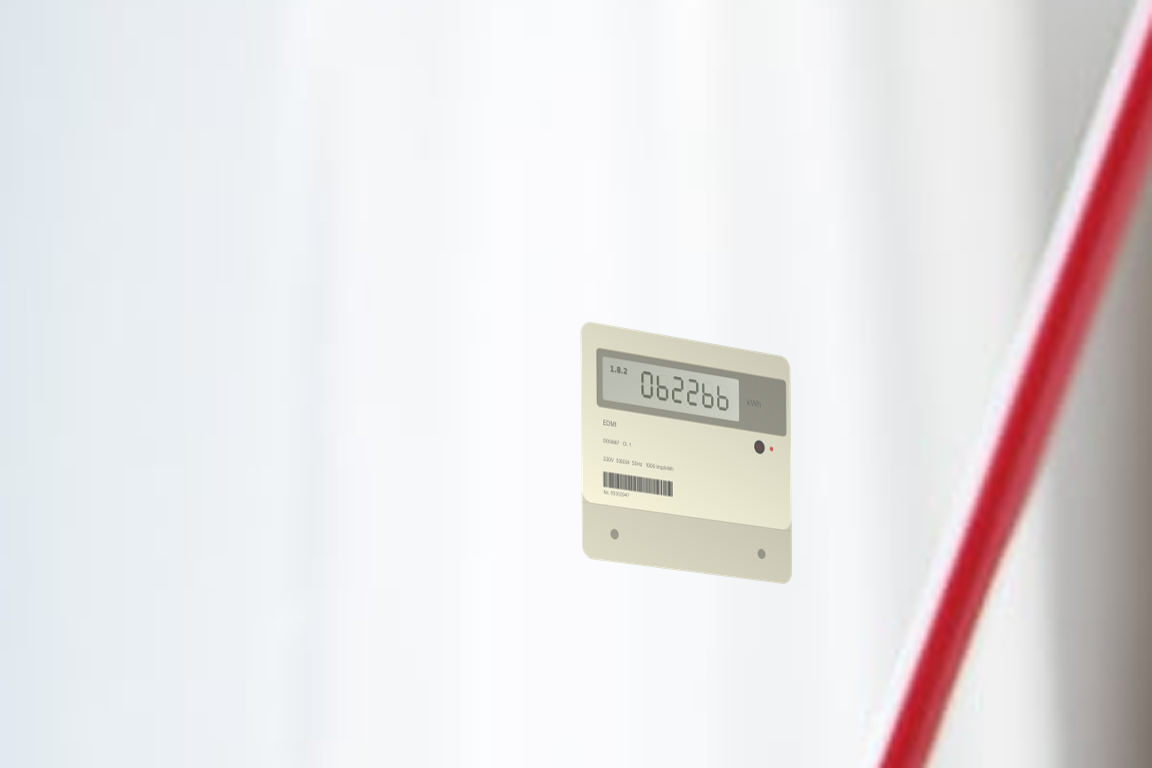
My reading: kWh 62266
